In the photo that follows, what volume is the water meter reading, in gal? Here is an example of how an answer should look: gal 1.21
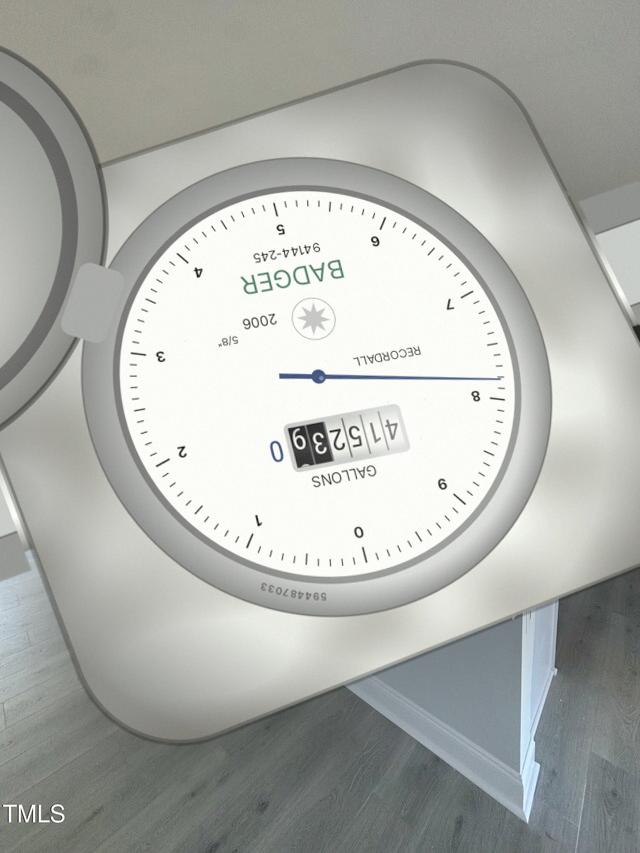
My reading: gal 4152387.8
